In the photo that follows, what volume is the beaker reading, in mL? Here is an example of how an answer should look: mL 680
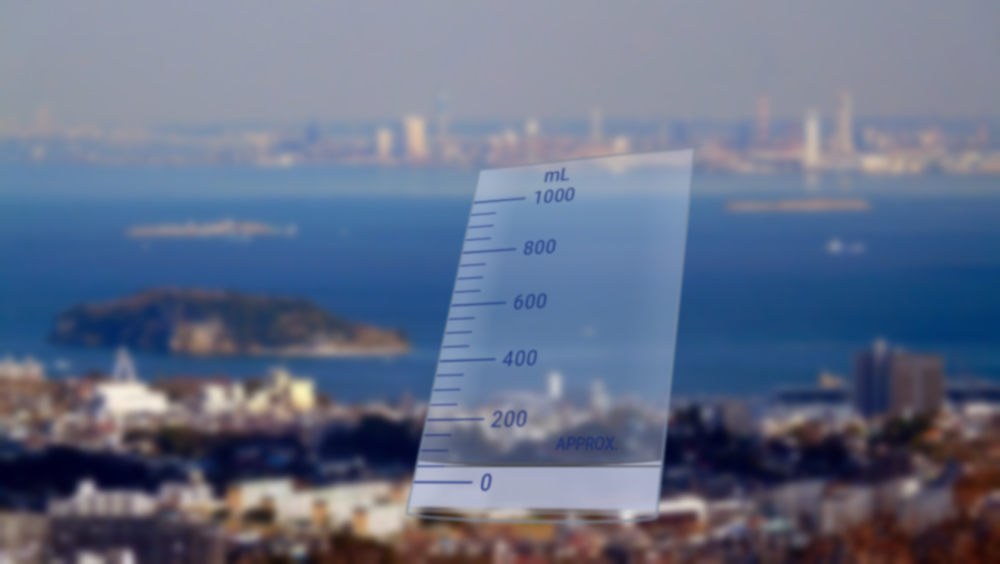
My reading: mL 50
